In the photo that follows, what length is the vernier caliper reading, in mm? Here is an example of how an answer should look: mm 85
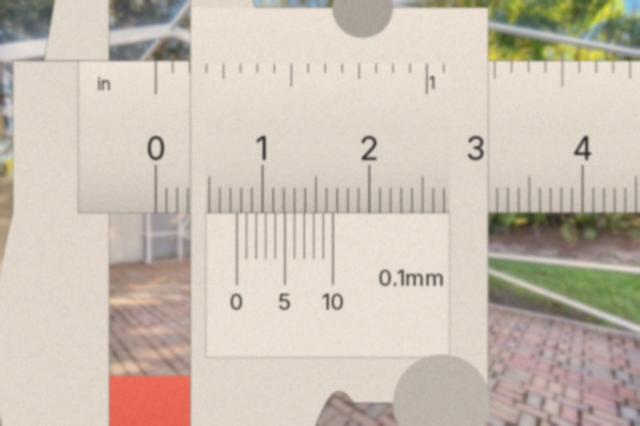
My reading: mm 7.6
